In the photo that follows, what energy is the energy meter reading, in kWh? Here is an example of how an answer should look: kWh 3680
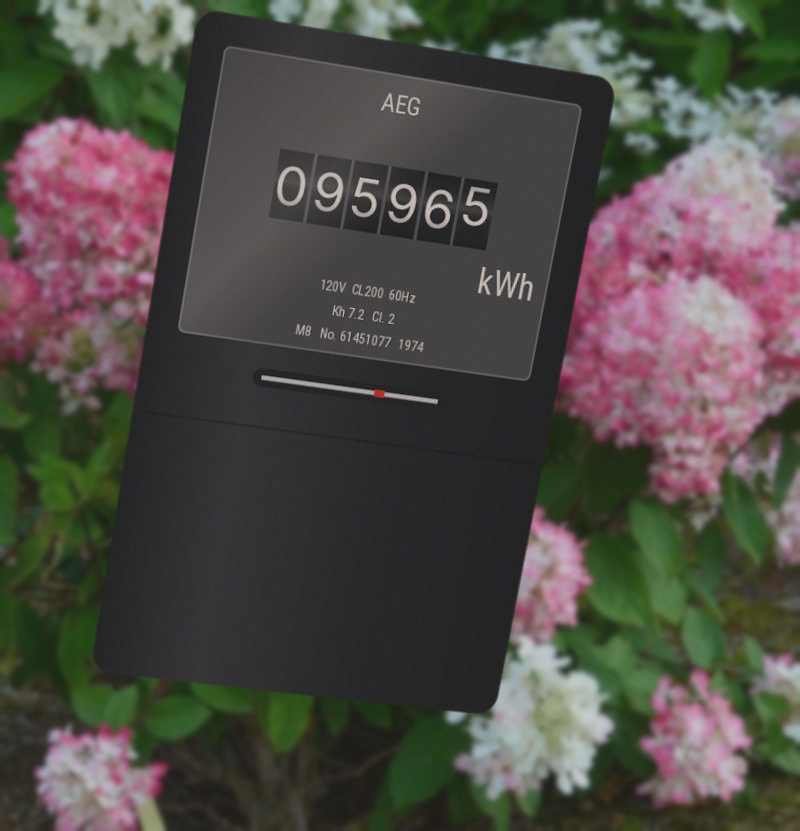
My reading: kWh 95965
